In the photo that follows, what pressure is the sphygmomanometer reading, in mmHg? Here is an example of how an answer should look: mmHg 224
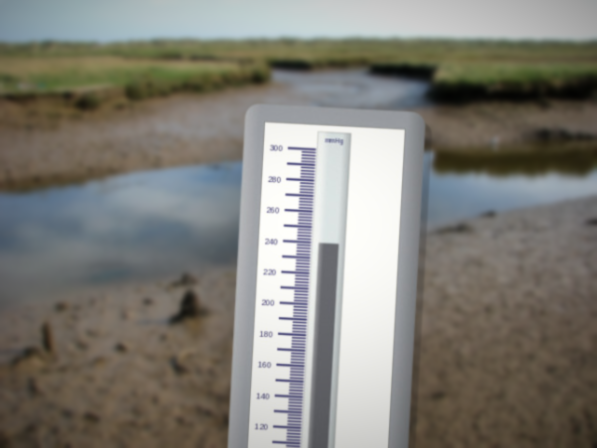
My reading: mmHg 240
